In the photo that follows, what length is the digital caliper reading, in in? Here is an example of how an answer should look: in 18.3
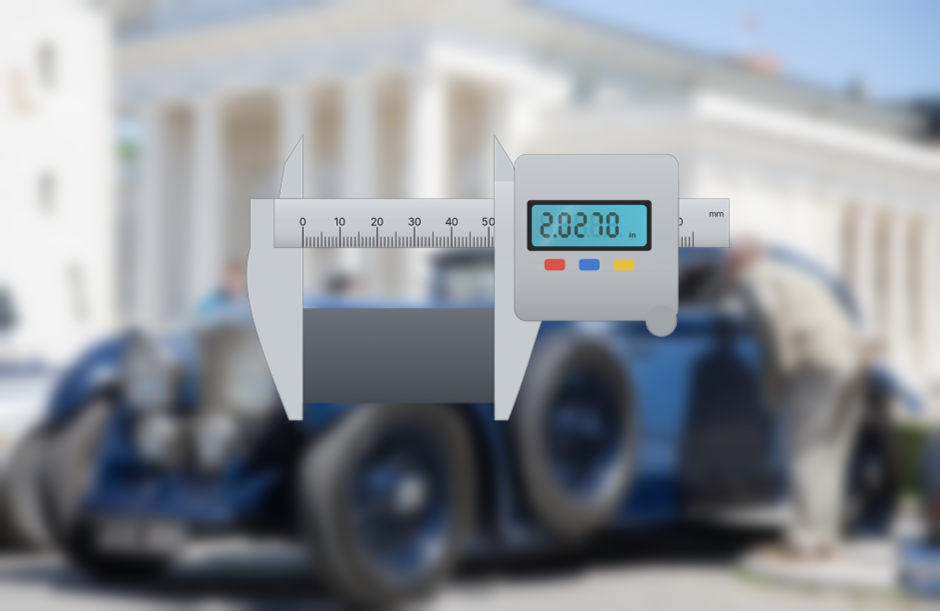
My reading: in 2.0270
